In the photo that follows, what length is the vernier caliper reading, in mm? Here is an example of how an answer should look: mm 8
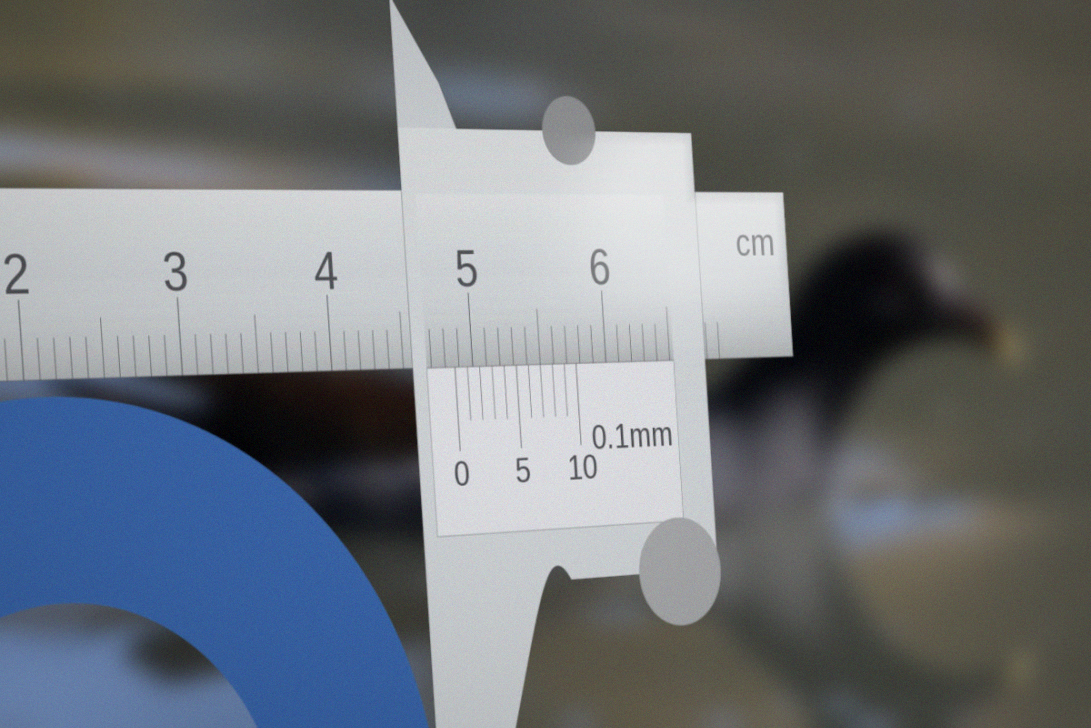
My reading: mm 48.7
